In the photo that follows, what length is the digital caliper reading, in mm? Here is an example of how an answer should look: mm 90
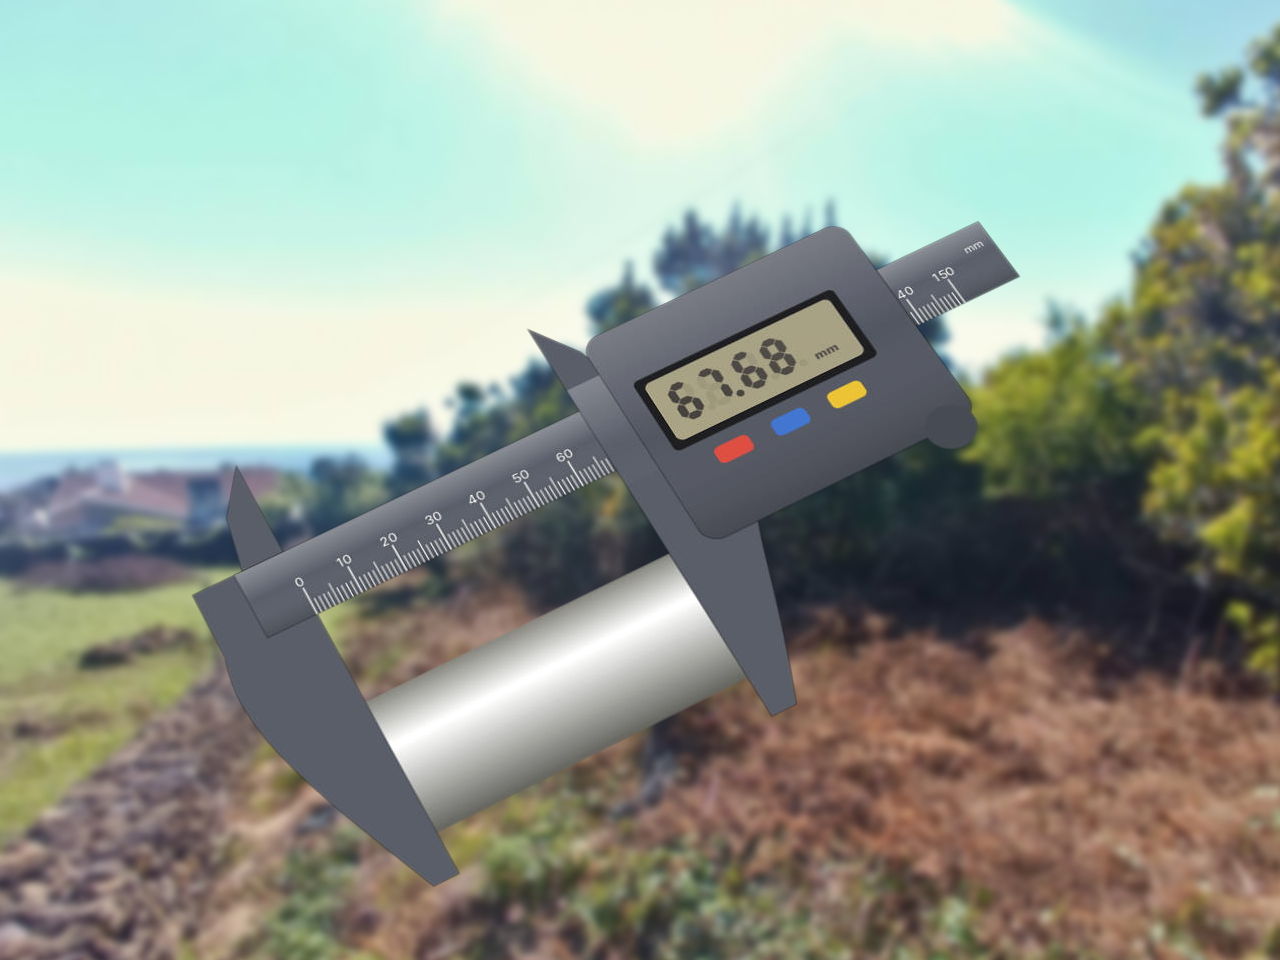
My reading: mm 67.68
